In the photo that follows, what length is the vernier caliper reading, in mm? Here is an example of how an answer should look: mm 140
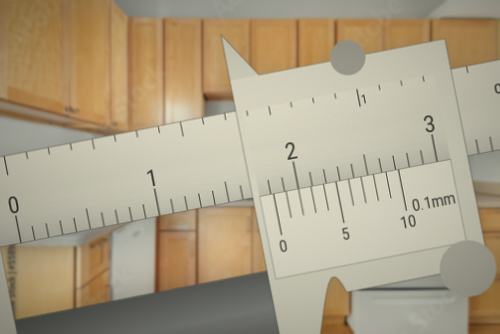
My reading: mm 18.2
